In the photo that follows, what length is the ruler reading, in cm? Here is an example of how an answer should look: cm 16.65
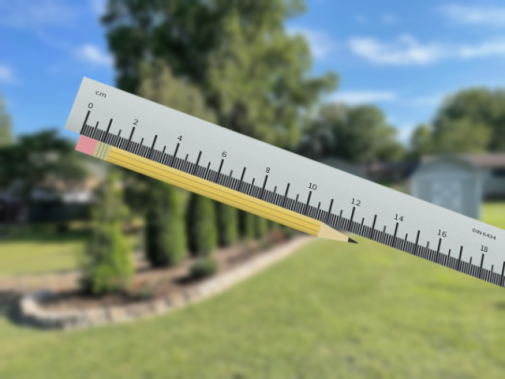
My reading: cm 12.5
